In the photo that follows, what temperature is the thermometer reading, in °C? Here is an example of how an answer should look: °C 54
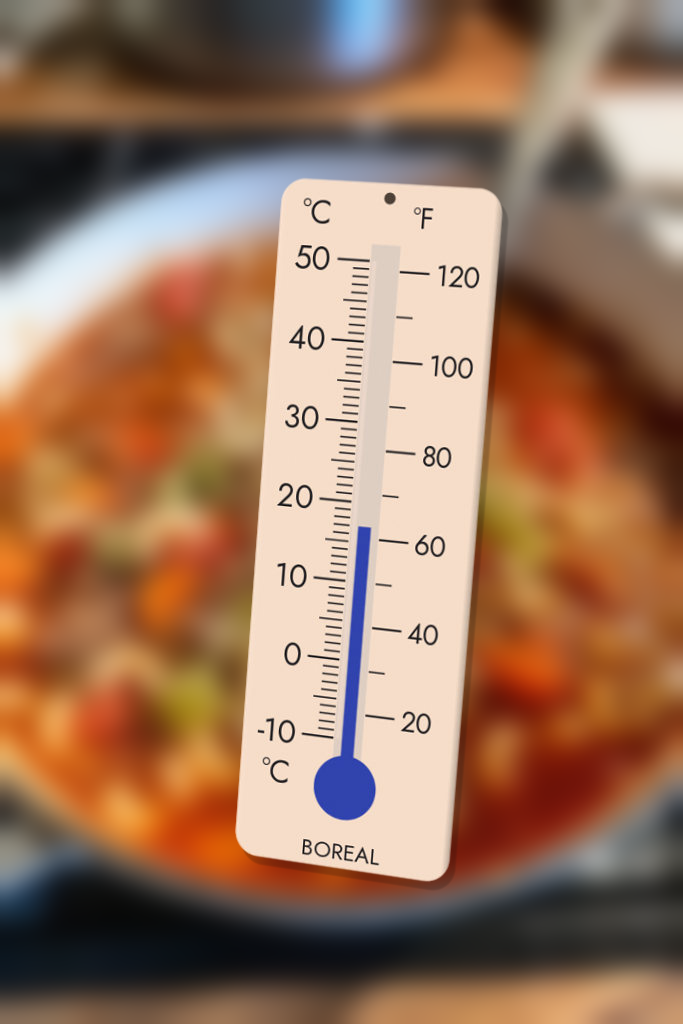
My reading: °C 17
